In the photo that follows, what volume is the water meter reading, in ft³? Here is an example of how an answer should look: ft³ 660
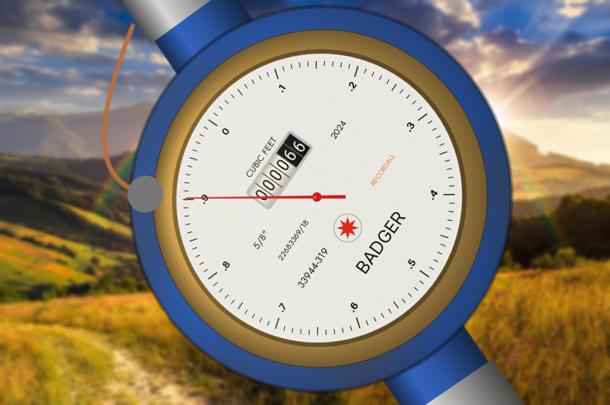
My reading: ft³ 65.90
